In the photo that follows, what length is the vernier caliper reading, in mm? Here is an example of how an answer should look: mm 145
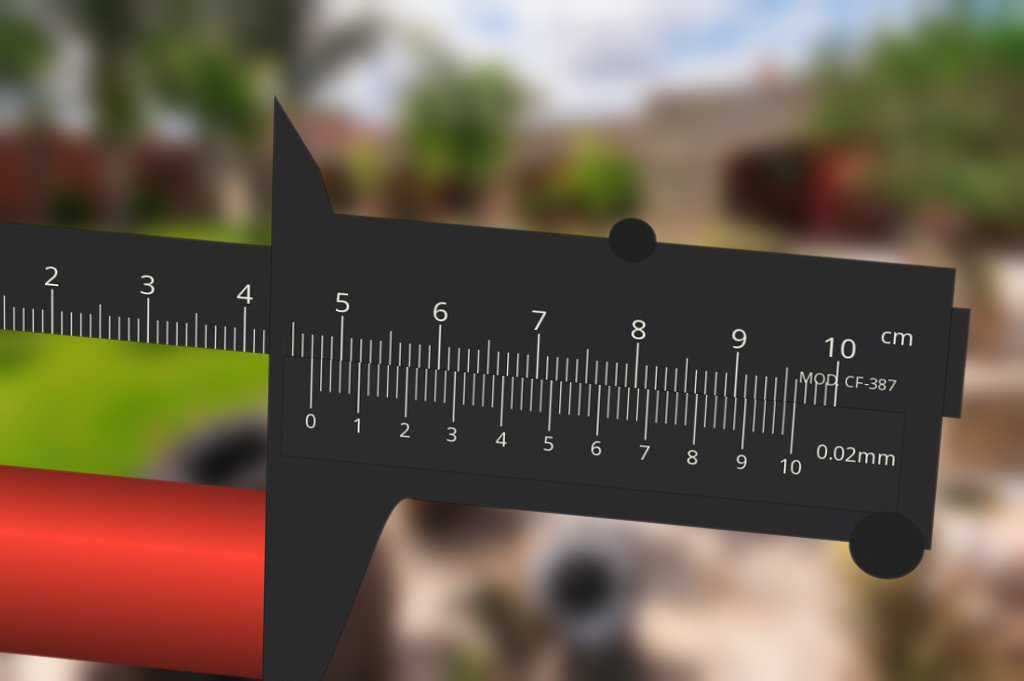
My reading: mm 47.0
